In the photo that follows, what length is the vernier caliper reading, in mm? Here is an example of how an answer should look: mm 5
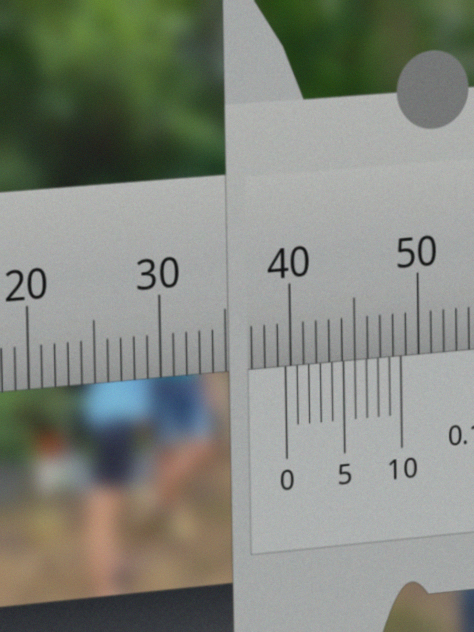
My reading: mm 39.6
